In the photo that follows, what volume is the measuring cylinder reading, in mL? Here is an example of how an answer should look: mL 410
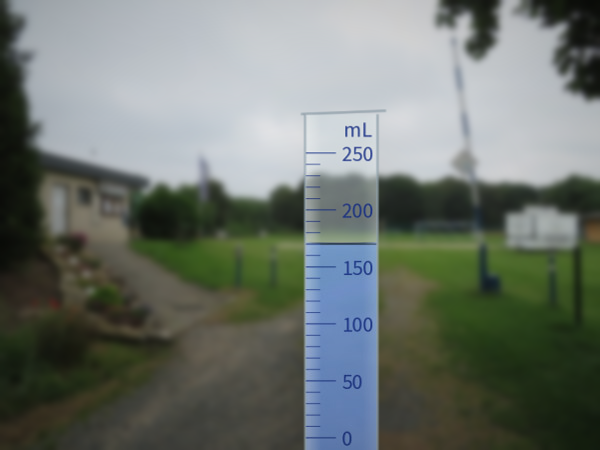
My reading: mL 170
